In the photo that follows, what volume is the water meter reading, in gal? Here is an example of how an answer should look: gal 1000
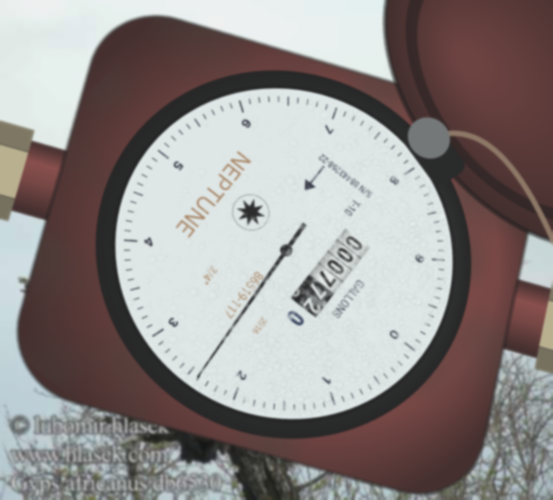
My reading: gal 7722.4
